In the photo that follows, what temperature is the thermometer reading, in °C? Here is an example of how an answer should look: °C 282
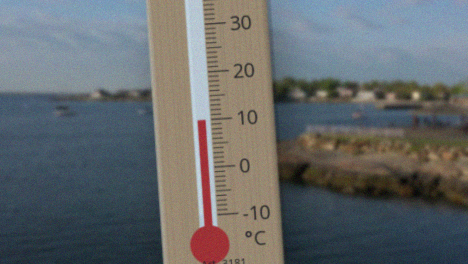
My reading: °C 10
